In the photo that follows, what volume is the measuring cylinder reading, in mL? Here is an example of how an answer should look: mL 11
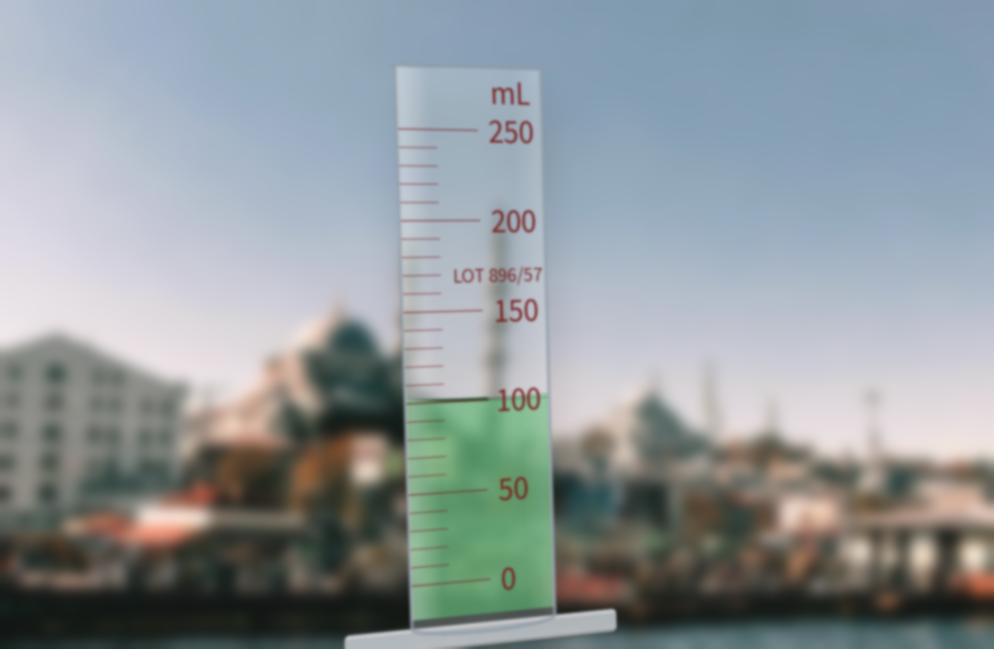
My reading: mL 100
